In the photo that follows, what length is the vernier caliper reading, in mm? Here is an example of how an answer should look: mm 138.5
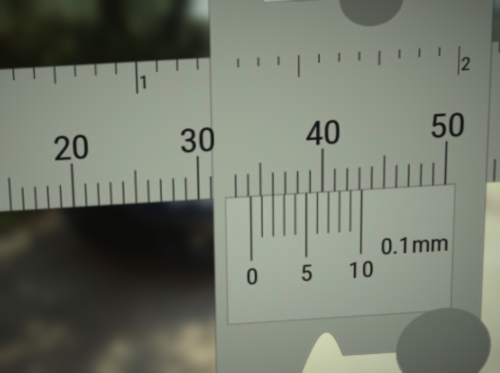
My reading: mm 34.2
